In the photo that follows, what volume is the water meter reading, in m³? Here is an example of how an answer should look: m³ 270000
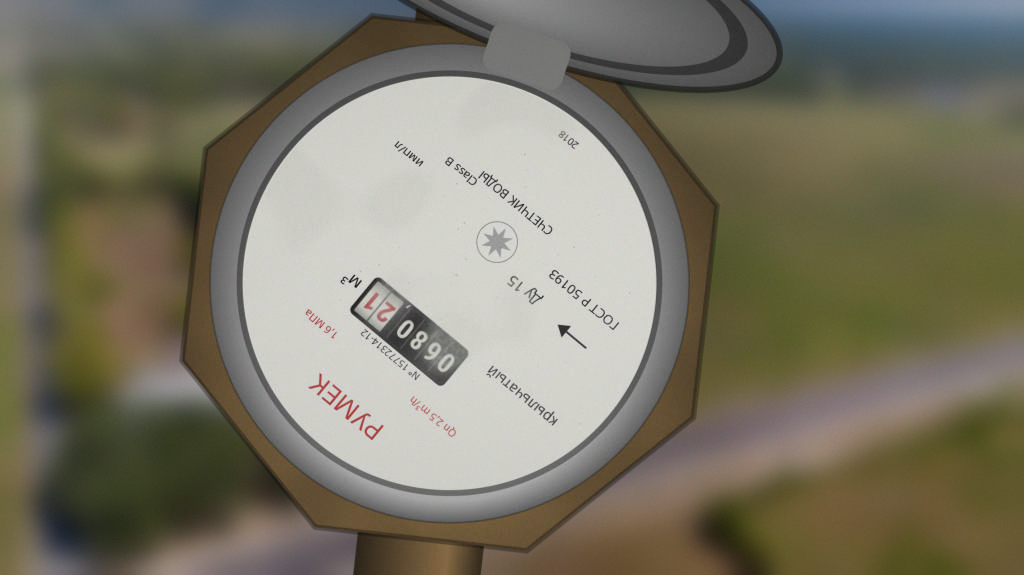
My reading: m³ 680.21
